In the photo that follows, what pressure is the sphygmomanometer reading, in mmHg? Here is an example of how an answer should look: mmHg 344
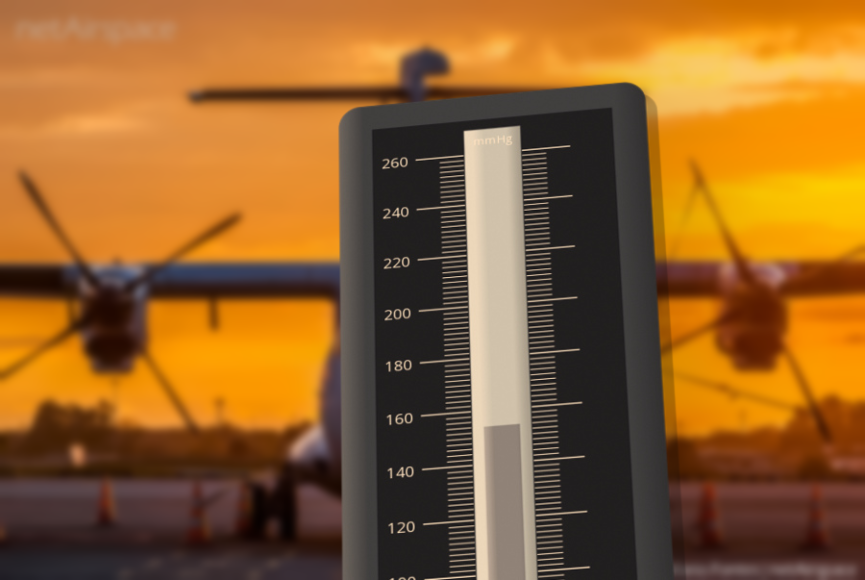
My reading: mmHg 154
